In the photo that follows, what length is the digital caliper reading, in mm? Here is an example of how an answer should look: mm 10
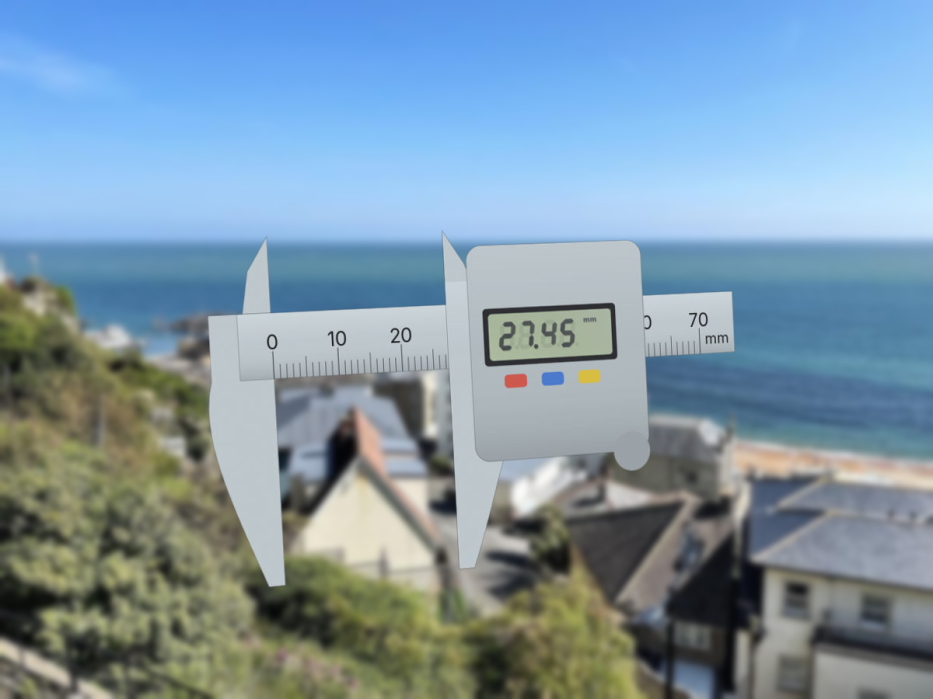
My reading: mm 27.45
